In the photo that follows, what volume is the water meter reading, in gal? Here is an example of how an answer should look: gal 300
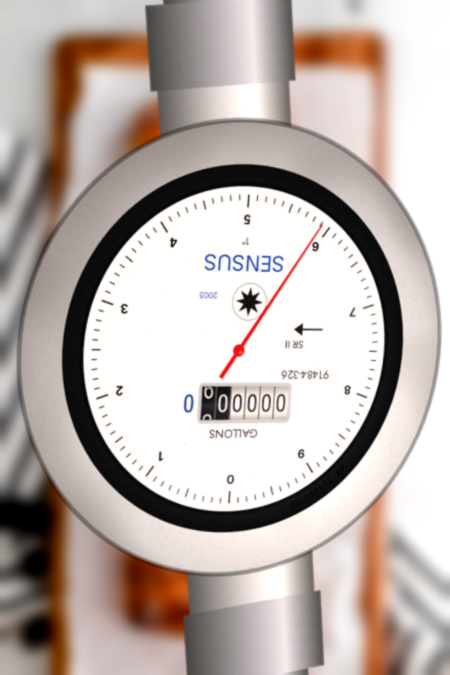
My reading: gal 85.9
